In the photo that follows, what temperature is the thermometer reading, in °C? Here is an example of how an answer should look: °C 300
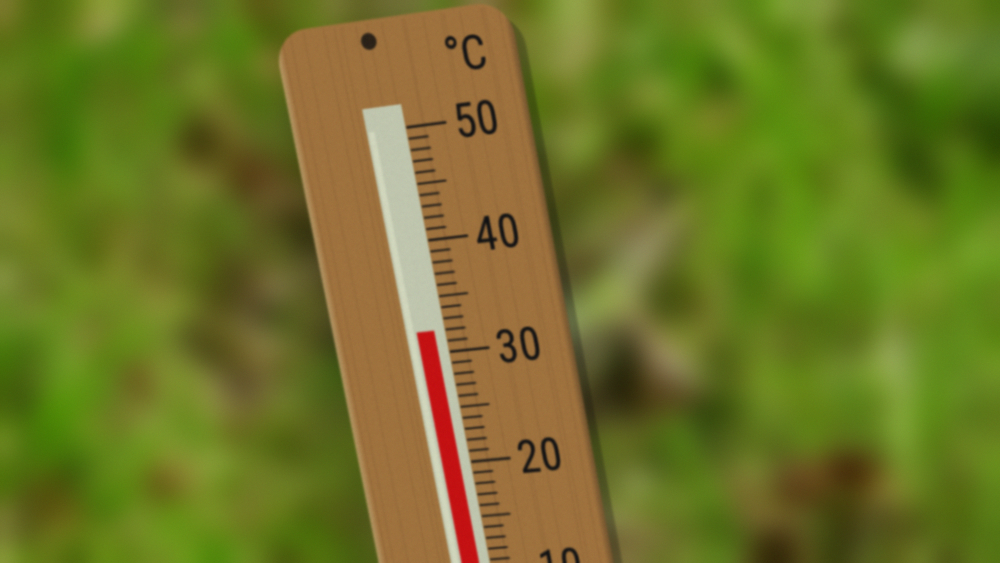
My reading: °C 32
